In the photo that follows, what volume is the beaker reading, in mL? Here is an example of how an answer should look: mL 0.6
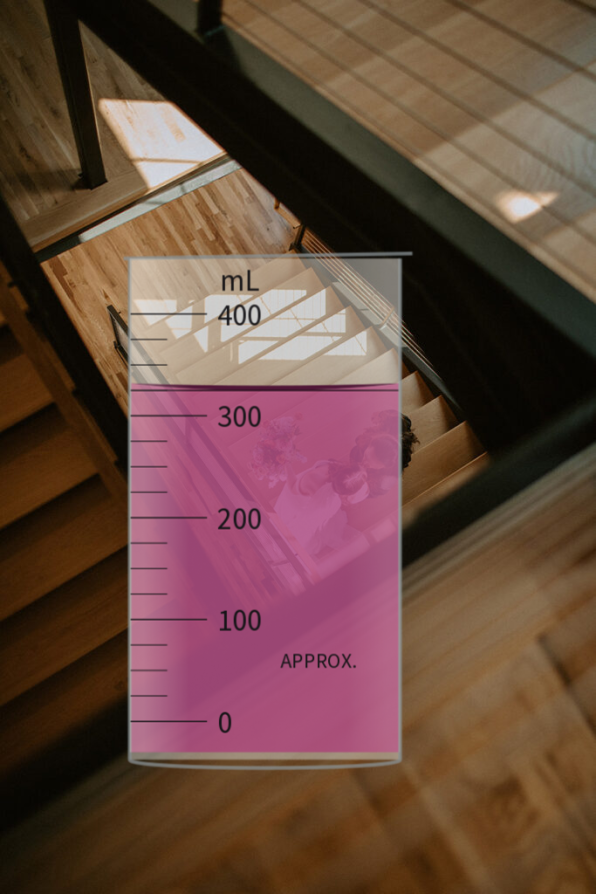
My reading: mL 325
